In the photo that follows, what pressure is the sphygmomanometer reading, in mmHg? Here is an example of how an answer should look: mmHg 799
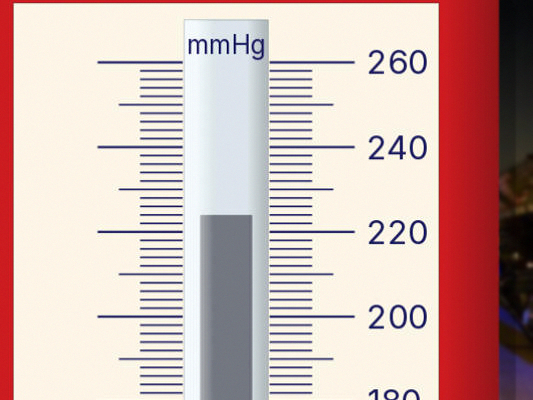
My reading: mmHg 224
